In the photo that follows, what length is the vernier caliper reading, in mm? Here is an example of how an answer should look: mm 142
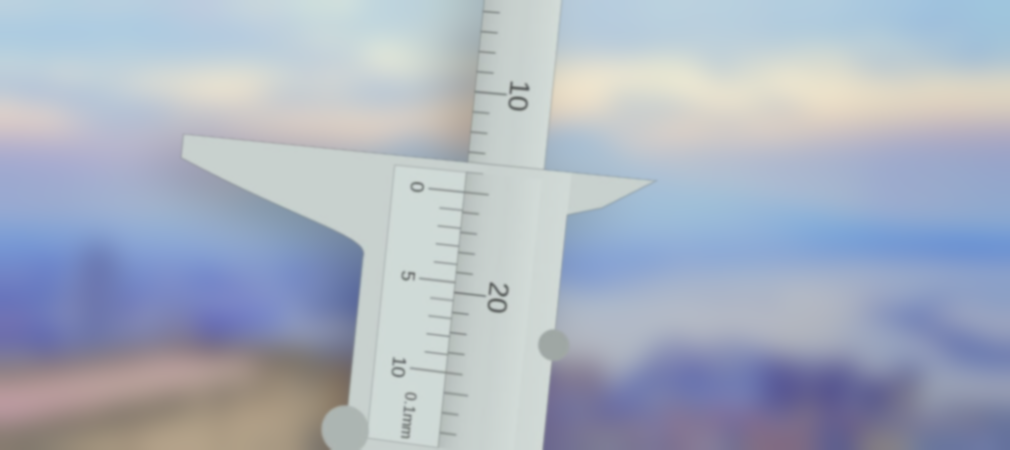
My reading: mm 15.0
